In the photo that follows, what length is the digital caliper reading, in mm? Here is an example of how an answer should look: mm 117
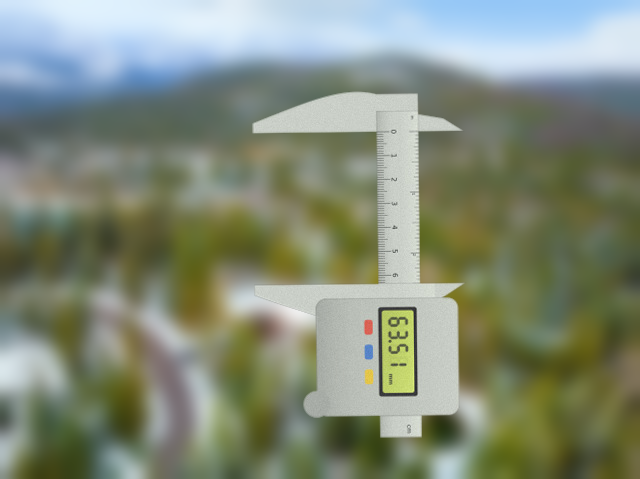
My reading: mm 63.51
